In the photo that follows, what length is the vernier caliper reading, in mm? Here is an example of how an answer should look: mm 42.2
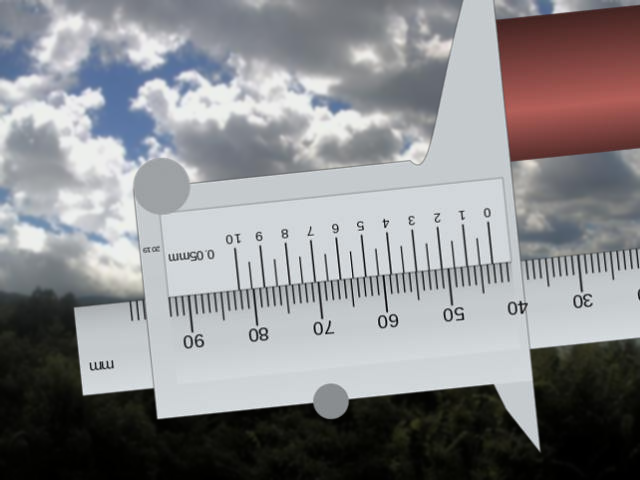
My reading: mm 43.2
